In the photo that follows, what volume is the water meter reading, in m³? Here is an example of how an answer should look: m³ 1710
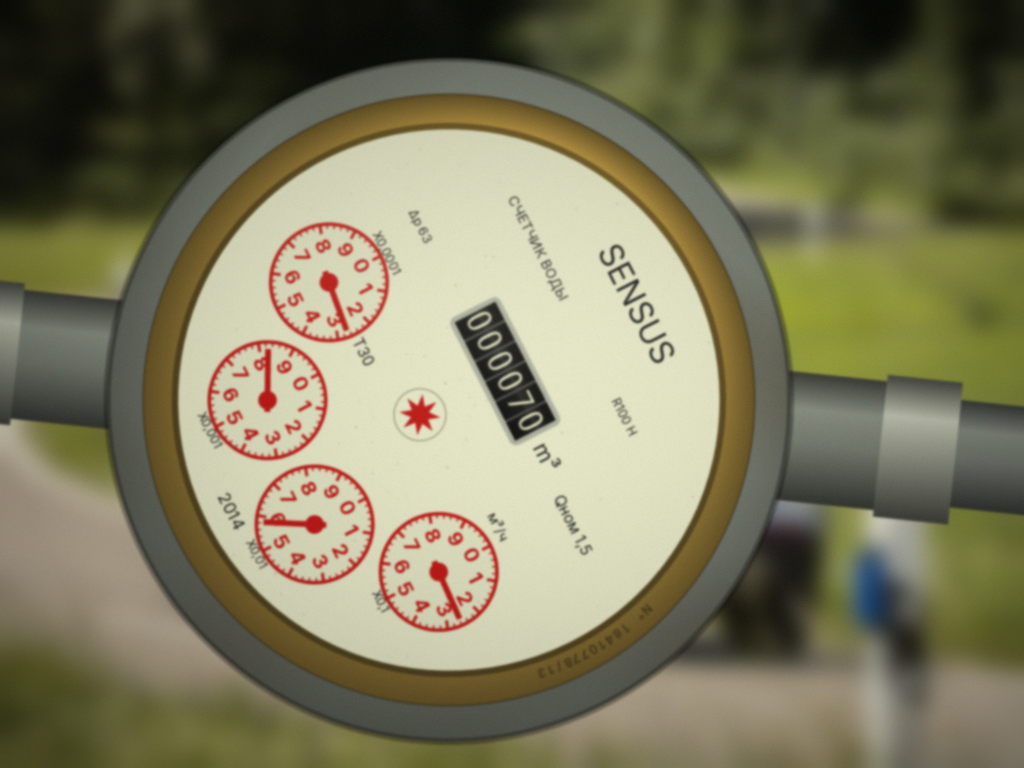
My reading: m³ 70.2582
